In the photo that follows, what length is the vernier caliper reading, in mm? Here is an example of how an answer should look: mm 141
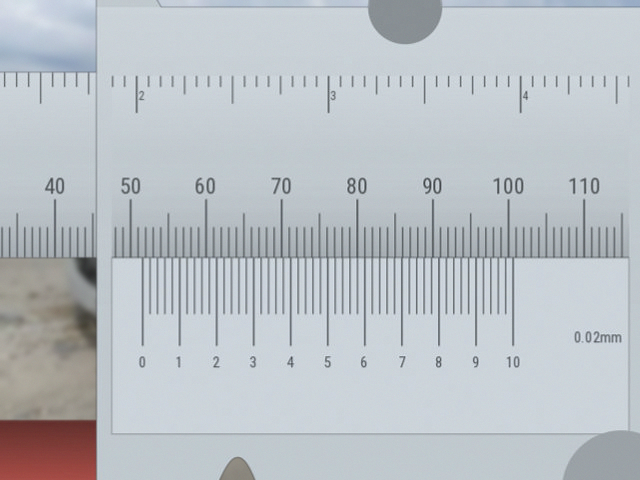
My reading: mm 51.6
